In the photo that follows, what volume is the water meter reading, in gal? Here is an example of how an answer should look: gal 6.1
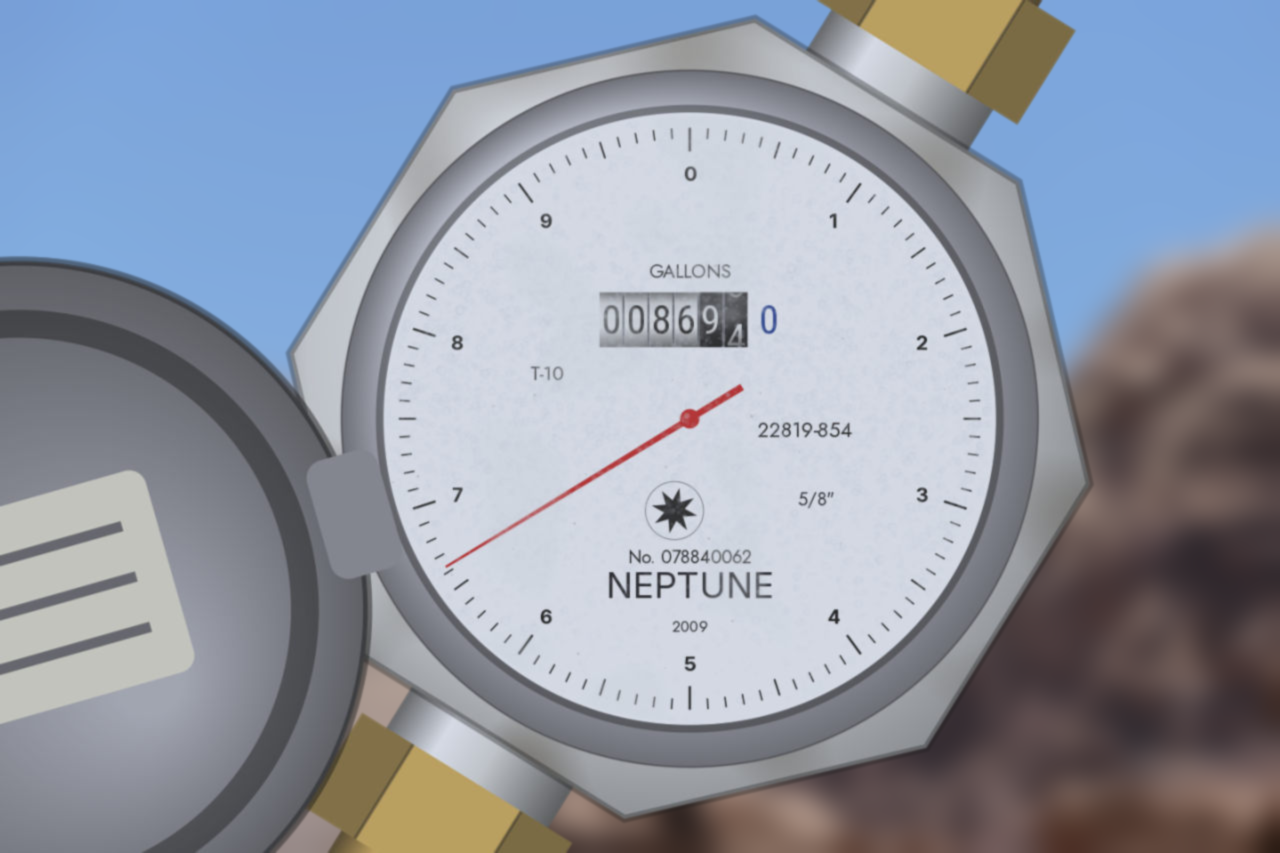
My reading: gal 86936.6
